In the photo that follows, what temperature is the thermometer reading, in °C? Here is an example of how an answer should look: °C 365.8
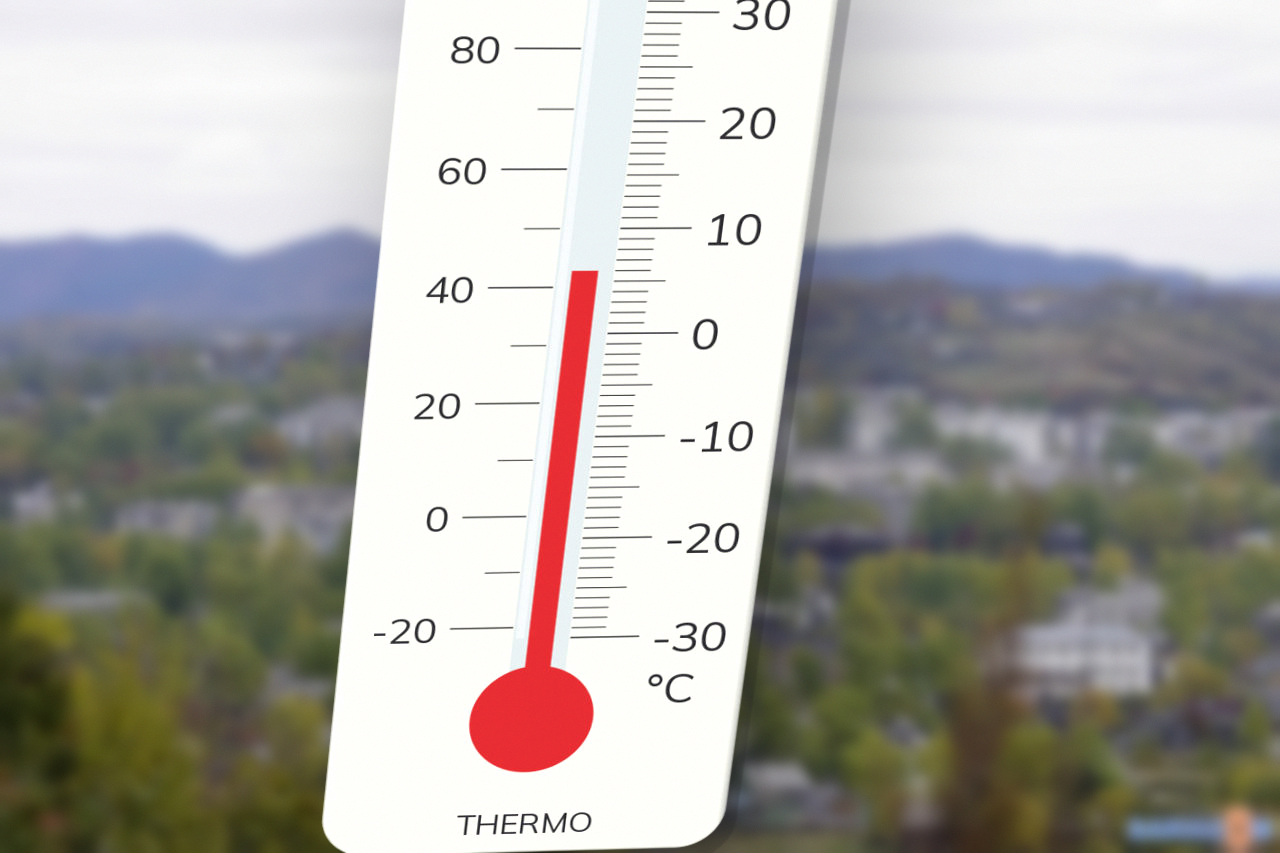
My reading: °C 6
